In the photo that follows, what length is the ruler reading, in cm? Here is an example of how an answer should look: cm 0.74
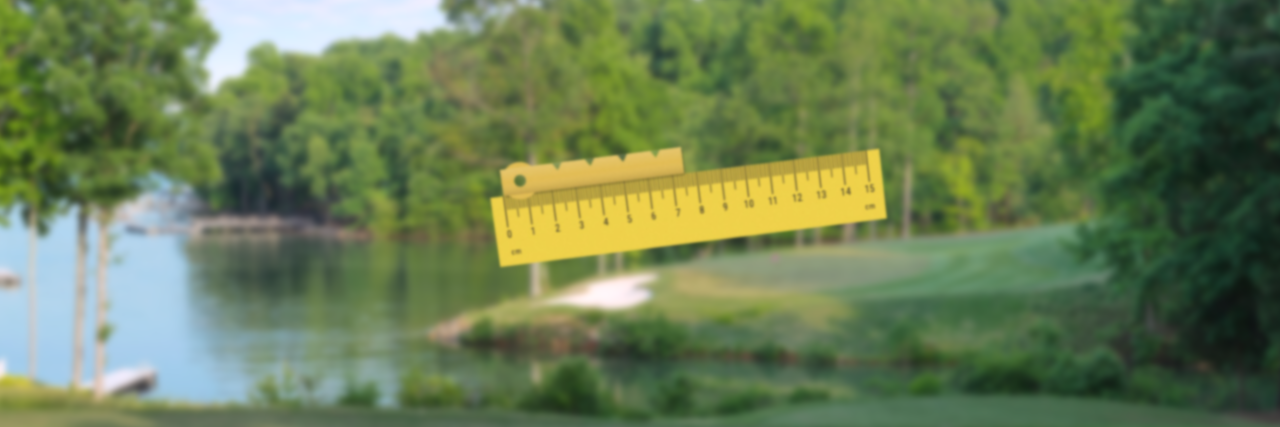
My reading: cm 7.5
